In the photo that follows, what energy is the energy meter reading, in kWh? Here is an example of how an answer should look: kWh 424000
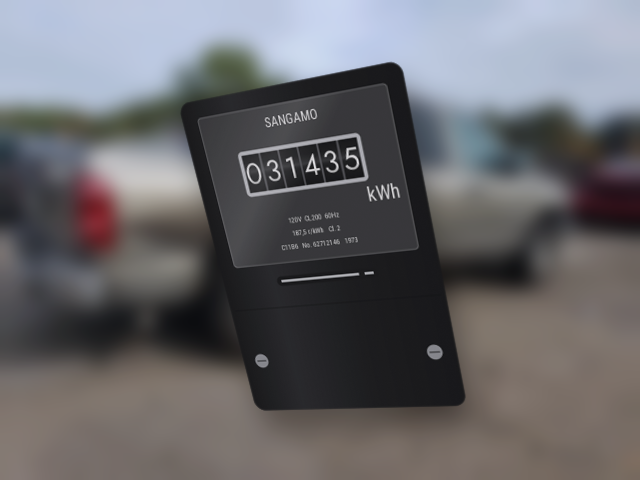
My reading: kWh 31435
